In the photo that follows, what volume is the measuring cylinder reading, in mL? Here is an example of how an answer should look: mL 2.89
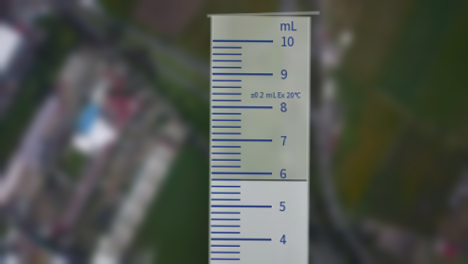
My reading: mL 5.8
